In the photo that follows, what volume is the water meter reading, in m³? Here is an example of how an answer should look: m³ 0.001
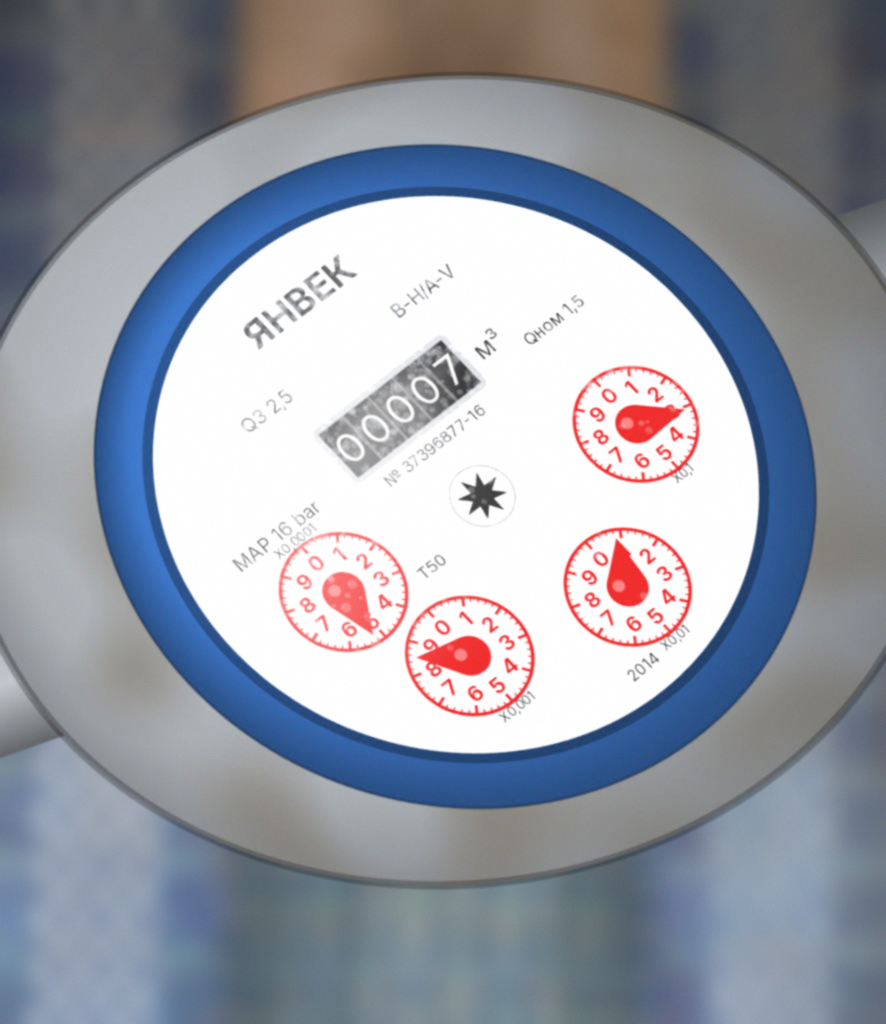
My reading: m³ 7.3085
